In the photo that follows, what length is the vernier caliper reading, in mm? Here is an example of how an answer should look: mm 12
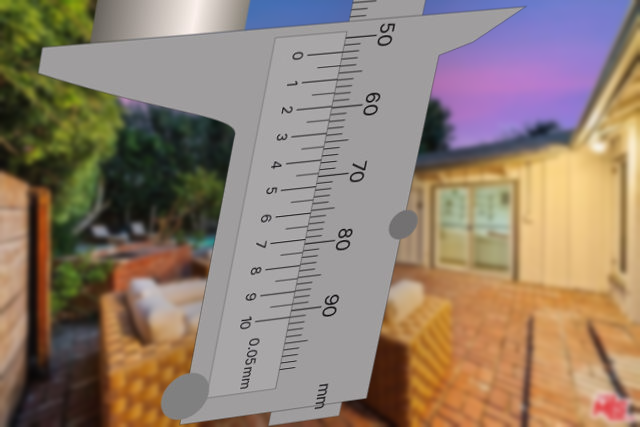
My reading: mm 52.0
